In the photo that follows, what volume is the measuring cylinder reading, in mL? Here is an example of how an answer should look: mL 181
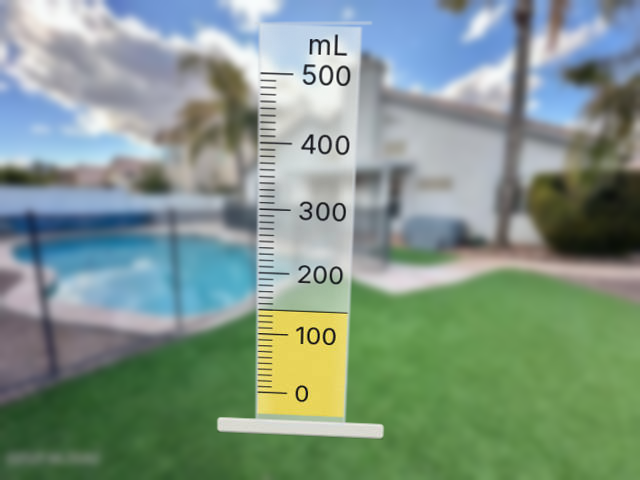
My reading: mL 140
